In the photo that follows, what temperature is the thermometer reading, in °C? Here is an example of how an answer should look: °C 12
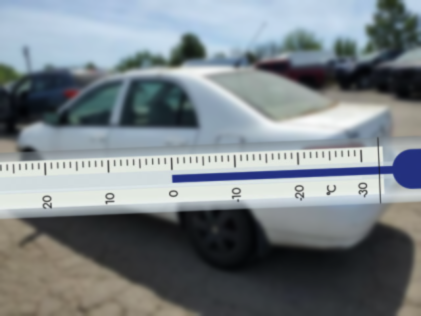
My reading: °C 0
